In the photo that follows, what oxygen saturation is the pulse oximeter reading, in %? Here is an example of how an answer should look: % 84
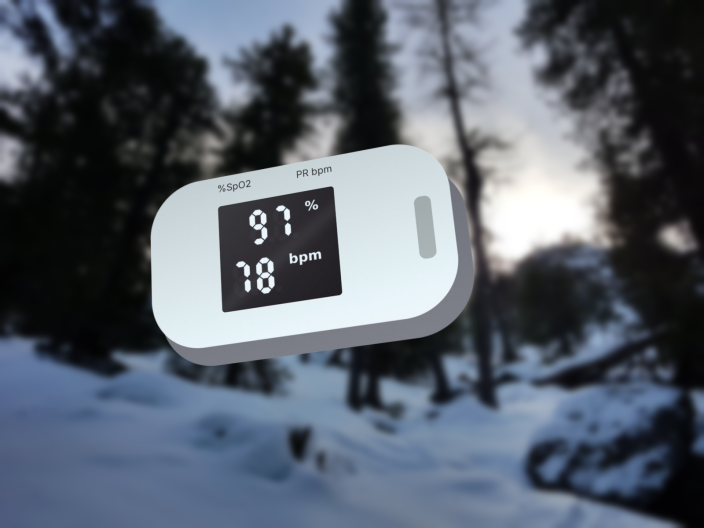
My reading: % 97
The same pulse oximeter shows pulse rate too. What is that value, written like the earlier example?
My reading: bpm 78
